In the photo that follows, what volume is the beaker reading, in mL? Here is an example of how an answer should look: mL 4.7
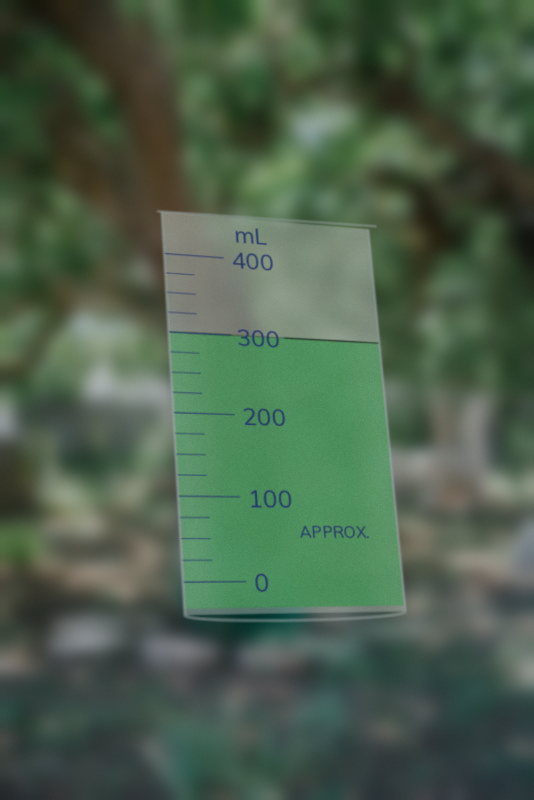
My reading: mL 300
